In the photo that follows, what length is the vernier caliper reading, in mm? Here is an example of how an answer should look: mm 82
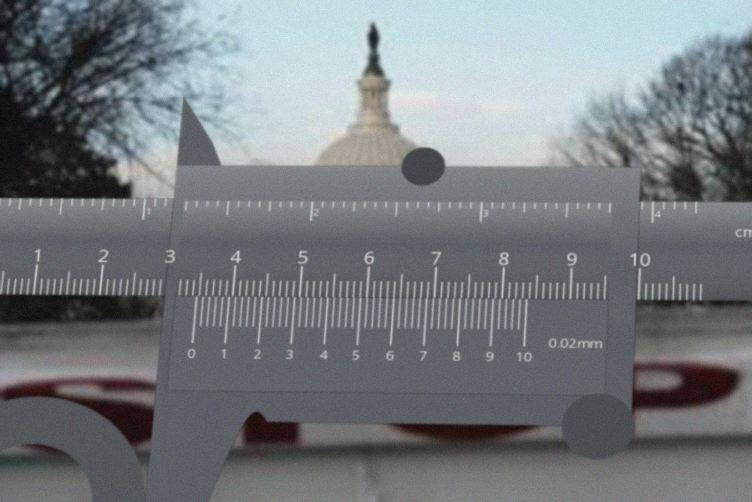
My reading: mm 34.6
